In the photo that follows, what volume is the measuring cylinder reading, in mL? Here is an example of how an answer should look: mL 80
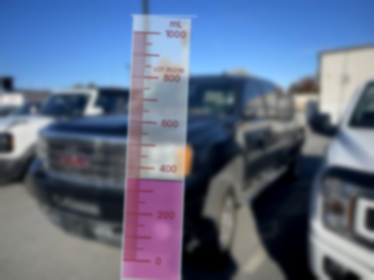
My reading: mL 350
